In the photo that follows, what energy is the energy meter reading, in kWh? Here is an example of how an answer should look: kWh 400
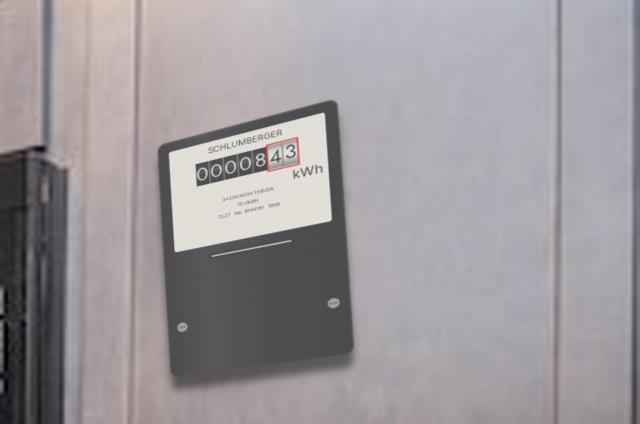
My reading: kWh 8.43
